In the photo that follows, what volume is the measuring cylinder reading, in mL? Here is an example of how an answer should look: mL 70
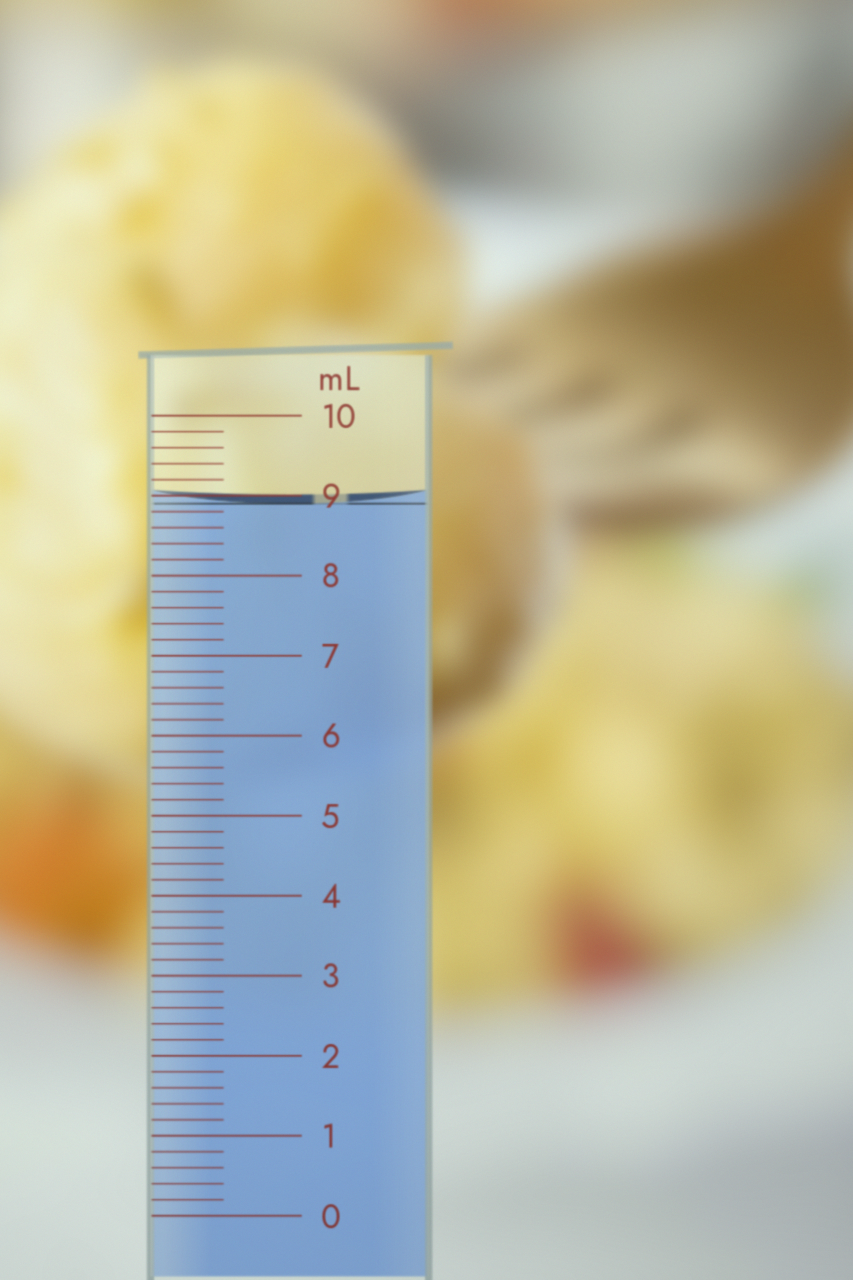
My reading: mL 8.9
